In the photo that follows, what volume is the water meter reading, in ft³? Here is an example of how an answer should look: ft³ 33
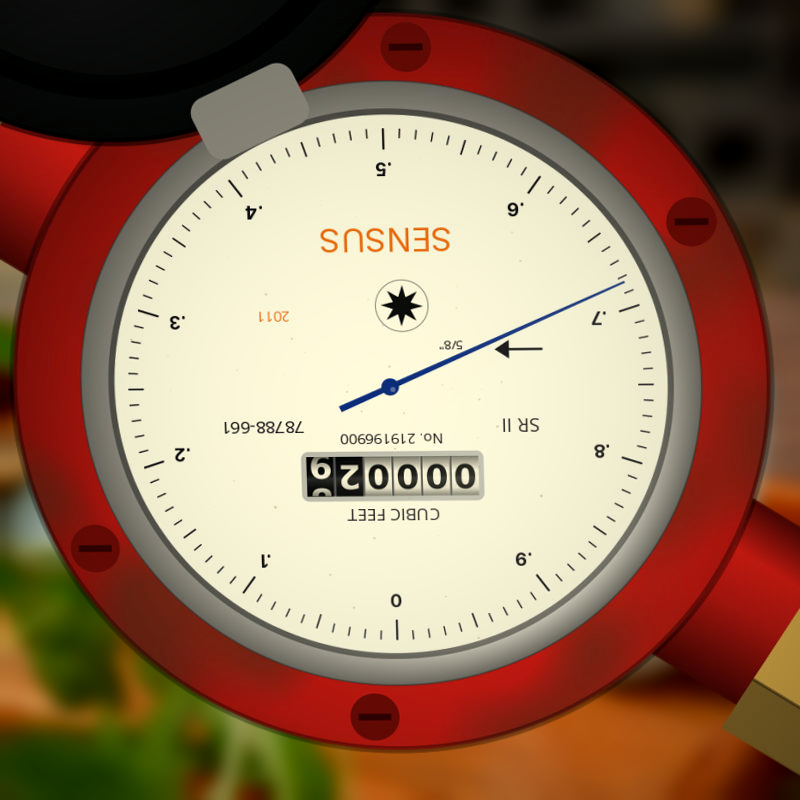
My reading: ft³ 28.68
